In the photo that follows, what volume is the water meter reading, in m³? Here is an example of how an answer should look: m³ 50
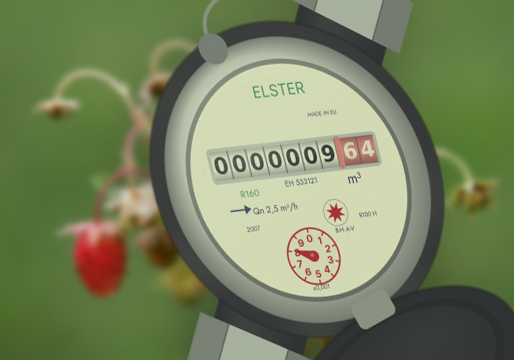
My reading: m³ 9.648
